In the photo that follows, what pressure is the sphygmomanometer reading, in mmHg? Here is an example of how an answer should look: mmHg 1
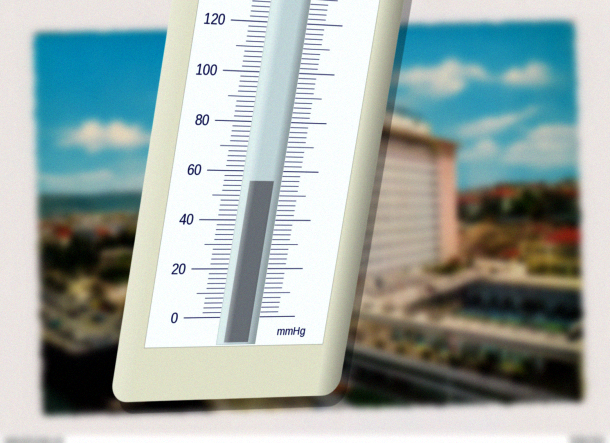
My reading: mmHg 56
